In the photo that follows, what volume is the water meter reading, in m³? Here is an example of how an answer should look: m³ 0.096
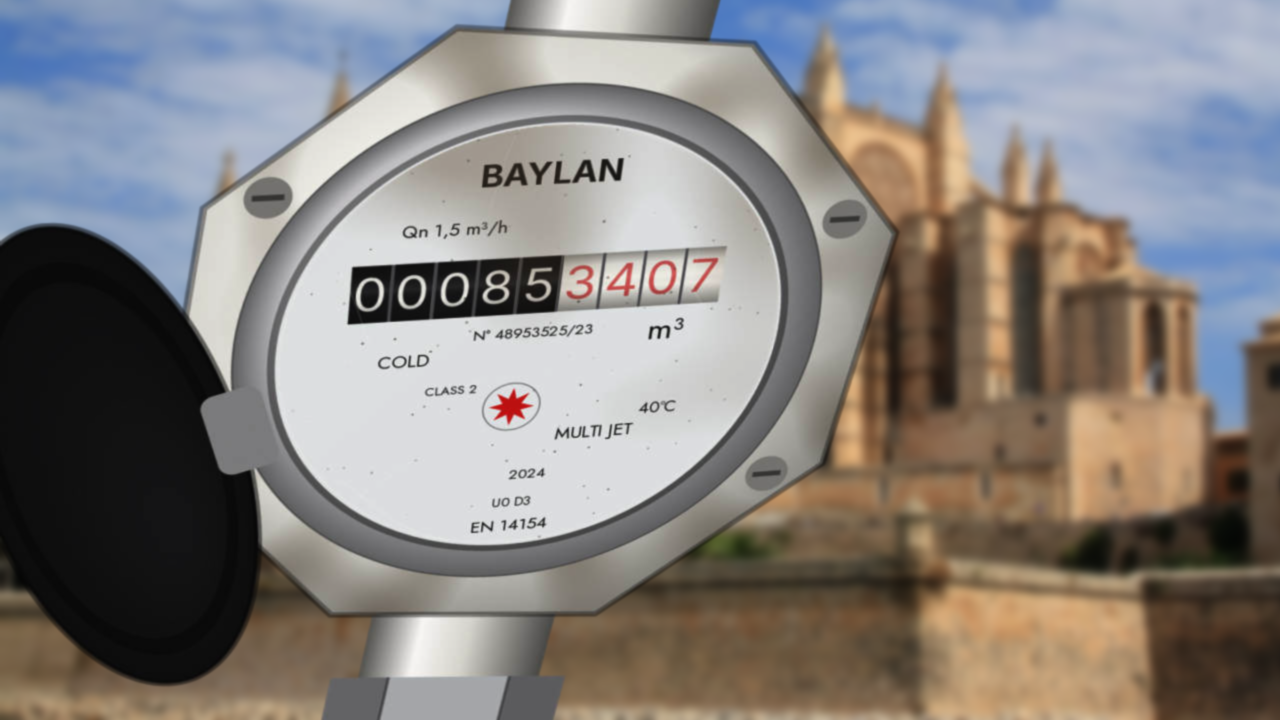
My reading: m³ 85.3407
